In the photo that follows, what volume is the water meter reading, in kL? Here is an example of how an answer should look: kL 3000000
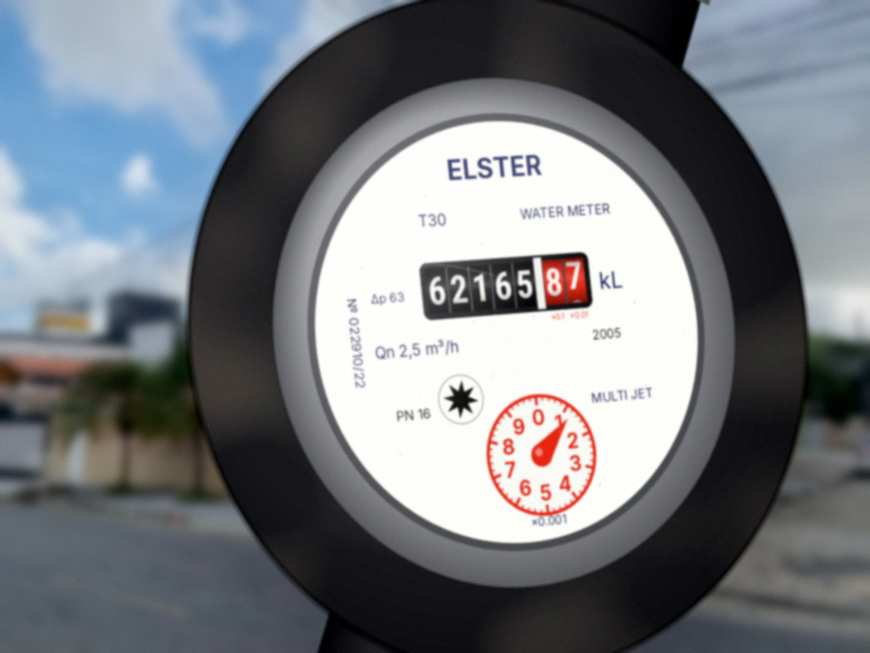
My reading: kL 62165.871
